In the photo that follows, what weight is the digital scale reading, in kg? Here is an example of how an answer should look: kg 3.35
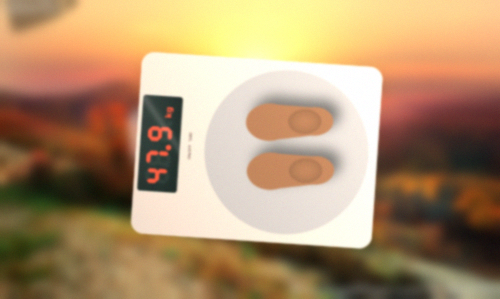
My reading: kg 47.9
